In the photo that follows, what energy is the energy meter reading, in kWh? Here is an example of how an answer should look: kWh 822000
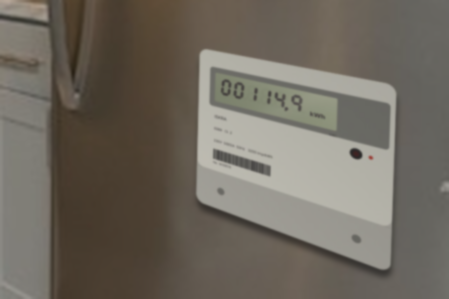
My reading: kWh 114.9
